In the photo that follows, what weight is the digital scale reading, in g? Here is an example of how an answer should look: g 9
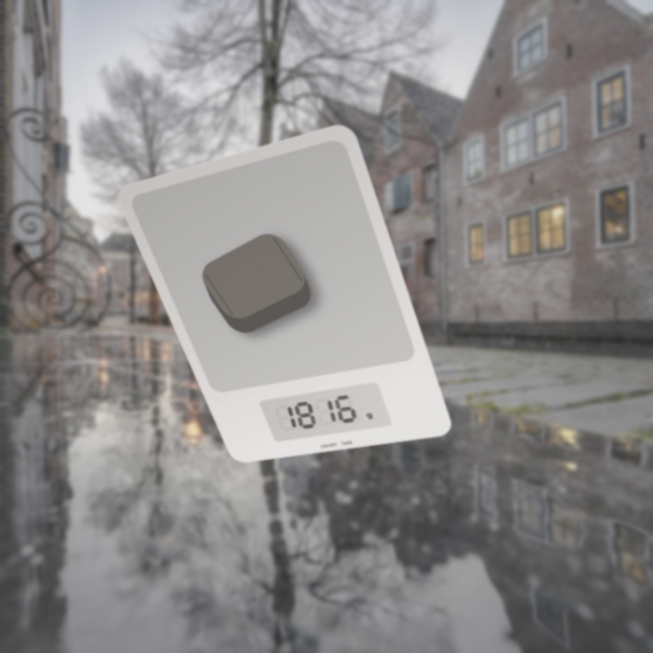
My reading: g 1816
